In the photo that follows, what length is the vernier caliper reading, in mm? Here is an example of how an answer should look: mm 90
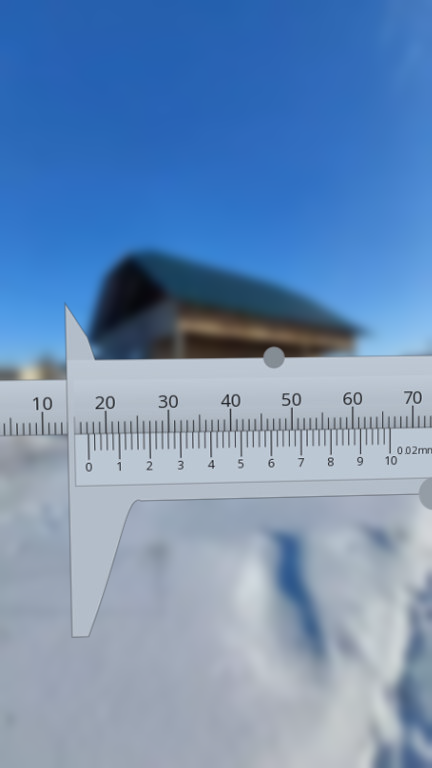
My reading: mm 17.2
